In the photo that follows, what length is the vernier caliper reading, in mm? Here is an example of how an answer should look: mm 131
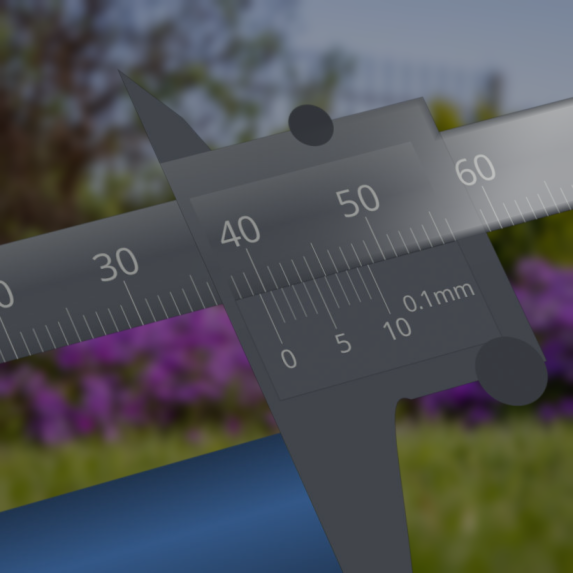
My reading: mm 39.5
